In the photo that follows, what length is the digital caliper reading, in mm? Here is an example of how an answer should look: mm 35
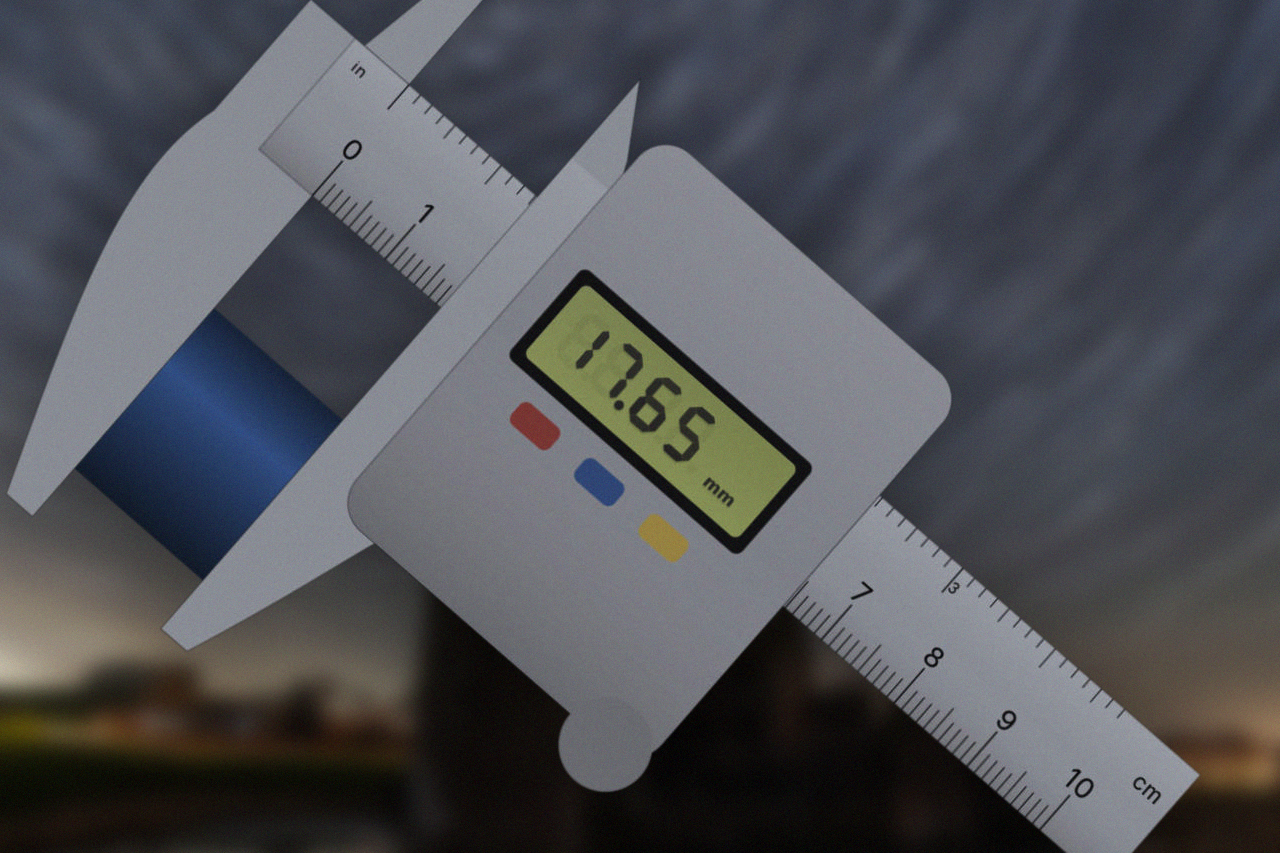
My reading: mm 17.65
